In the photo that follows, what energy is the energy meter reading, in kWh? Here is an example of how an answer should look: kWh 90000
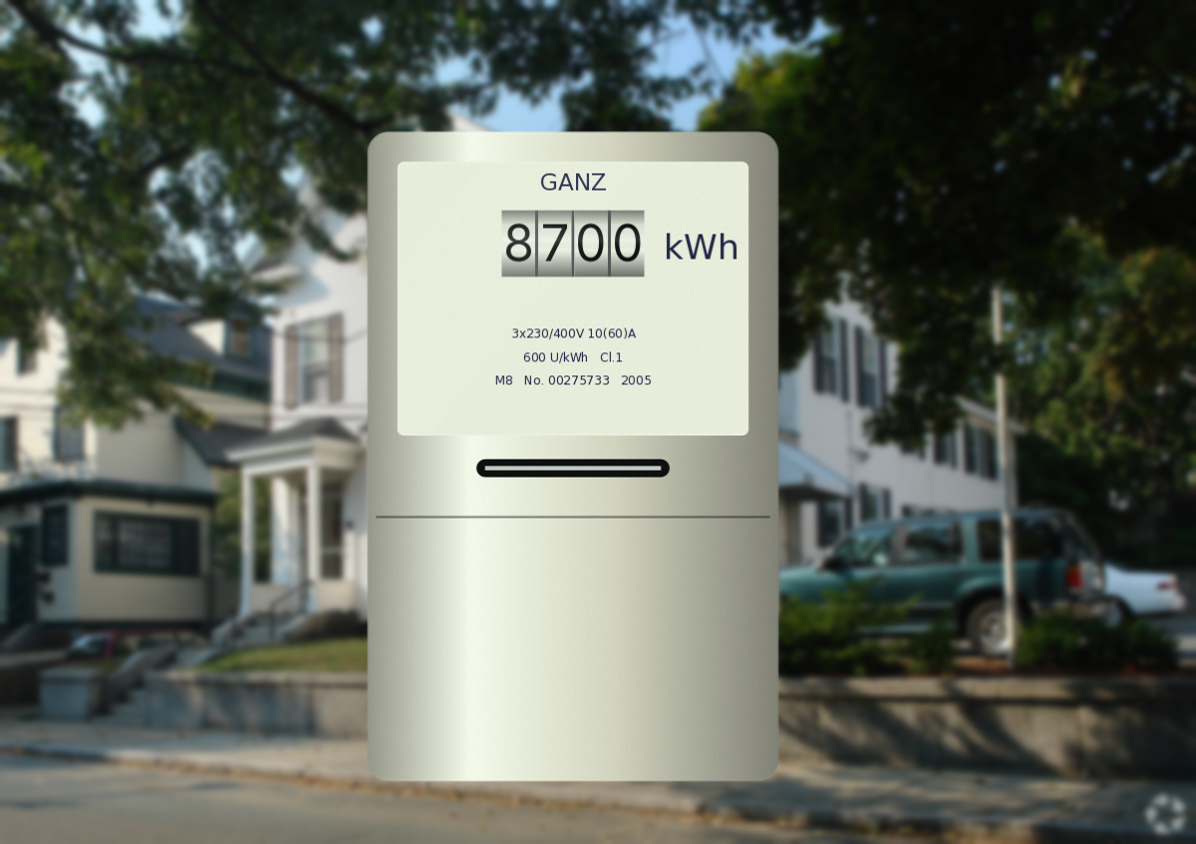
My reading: kWh 8700
